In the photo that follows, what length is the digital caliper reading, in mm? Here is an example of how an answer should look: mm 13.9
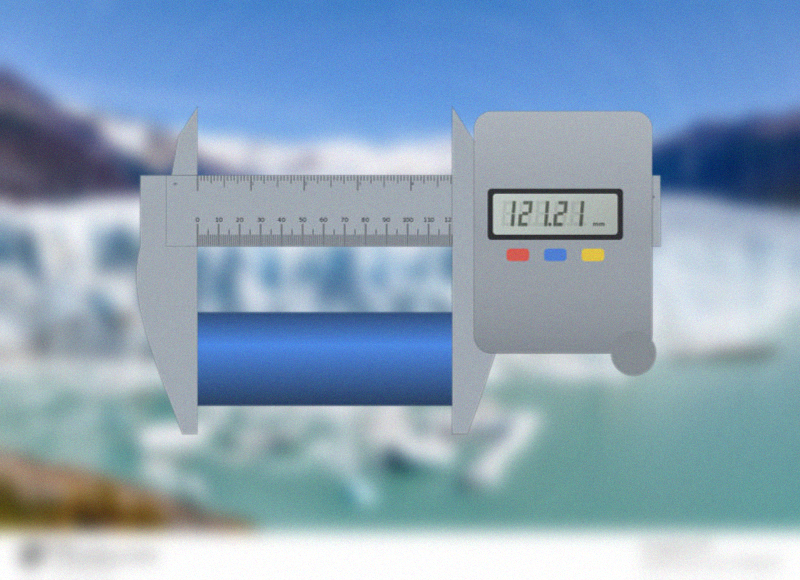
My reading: mm 121.21
